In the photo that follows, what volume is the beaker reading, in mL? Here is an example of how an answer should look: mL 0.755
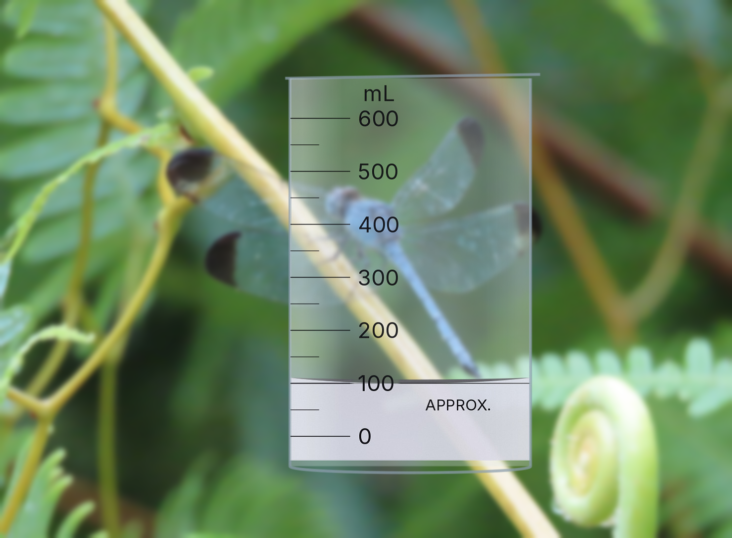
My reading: mL 100
